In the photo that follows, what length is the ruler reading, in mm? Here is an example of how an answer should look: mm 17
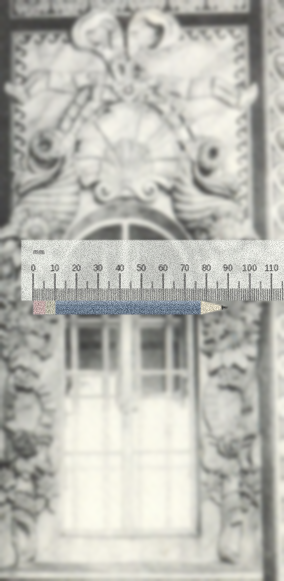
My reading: mm 90
